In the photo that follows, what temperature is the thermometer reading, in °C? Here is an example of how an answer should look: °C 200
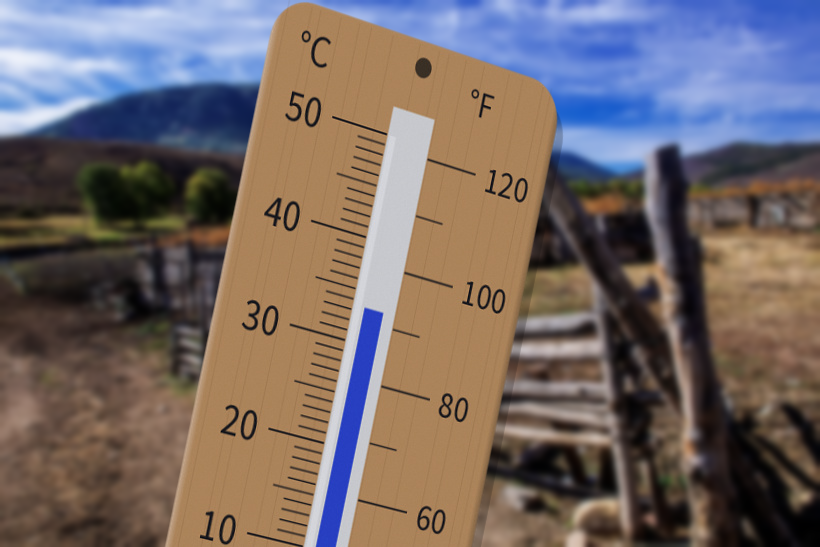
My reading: °C 33.5
